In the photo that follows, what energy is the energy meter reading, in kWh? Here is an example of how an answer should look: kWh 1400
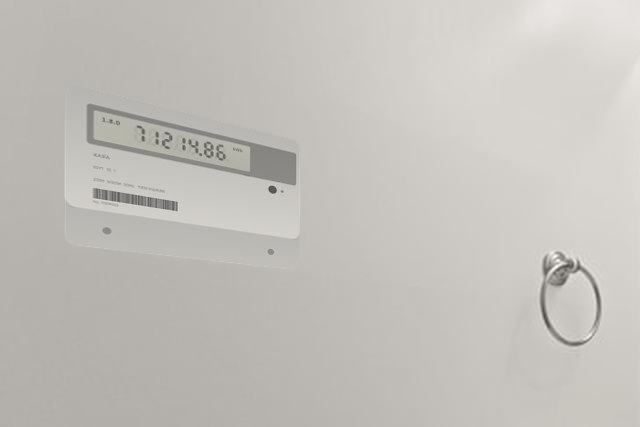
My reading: kWh 71214.86
